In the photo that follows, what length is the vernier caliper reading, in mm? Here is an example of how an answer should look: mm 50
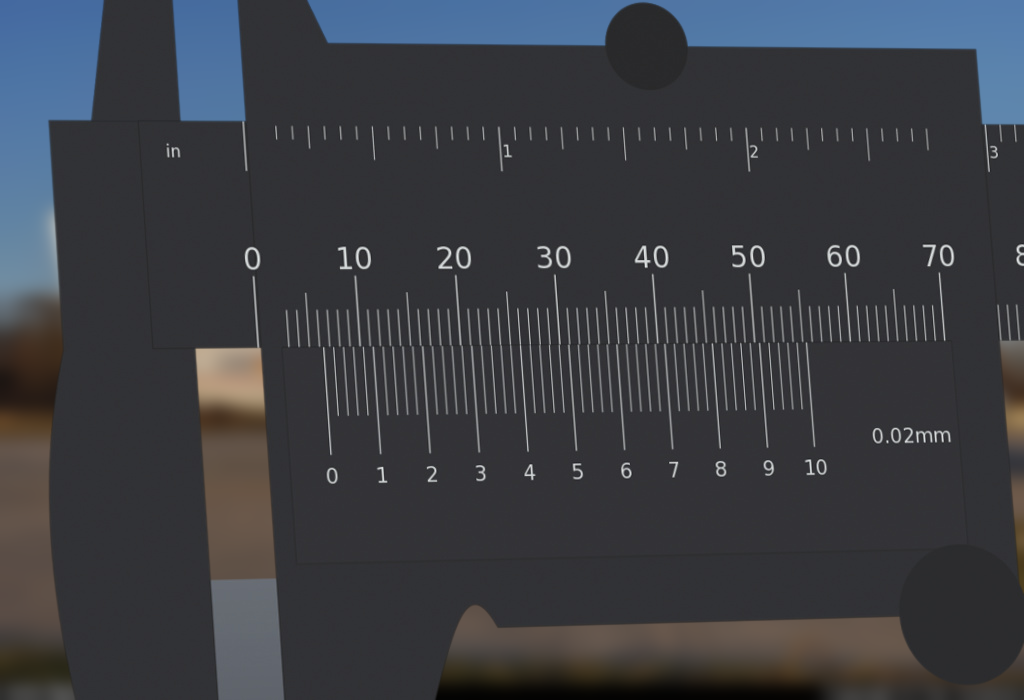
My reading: mm 6.4
